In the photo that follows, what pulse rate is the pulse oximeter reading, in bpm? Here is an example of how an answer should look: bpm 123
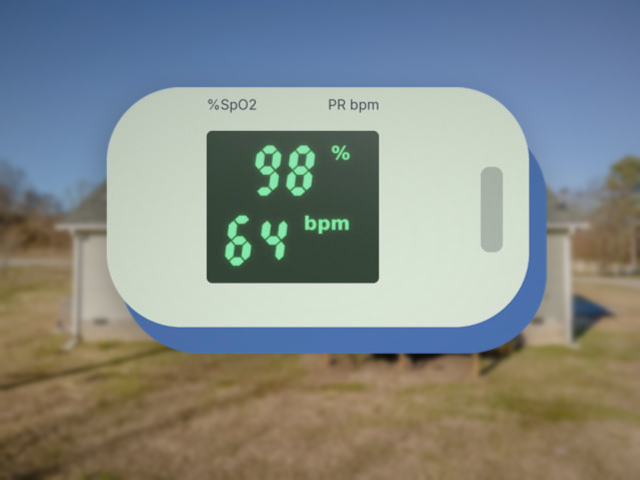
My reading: bpm 64
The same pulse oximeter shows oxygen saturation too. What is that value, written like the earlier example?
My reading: % 98
